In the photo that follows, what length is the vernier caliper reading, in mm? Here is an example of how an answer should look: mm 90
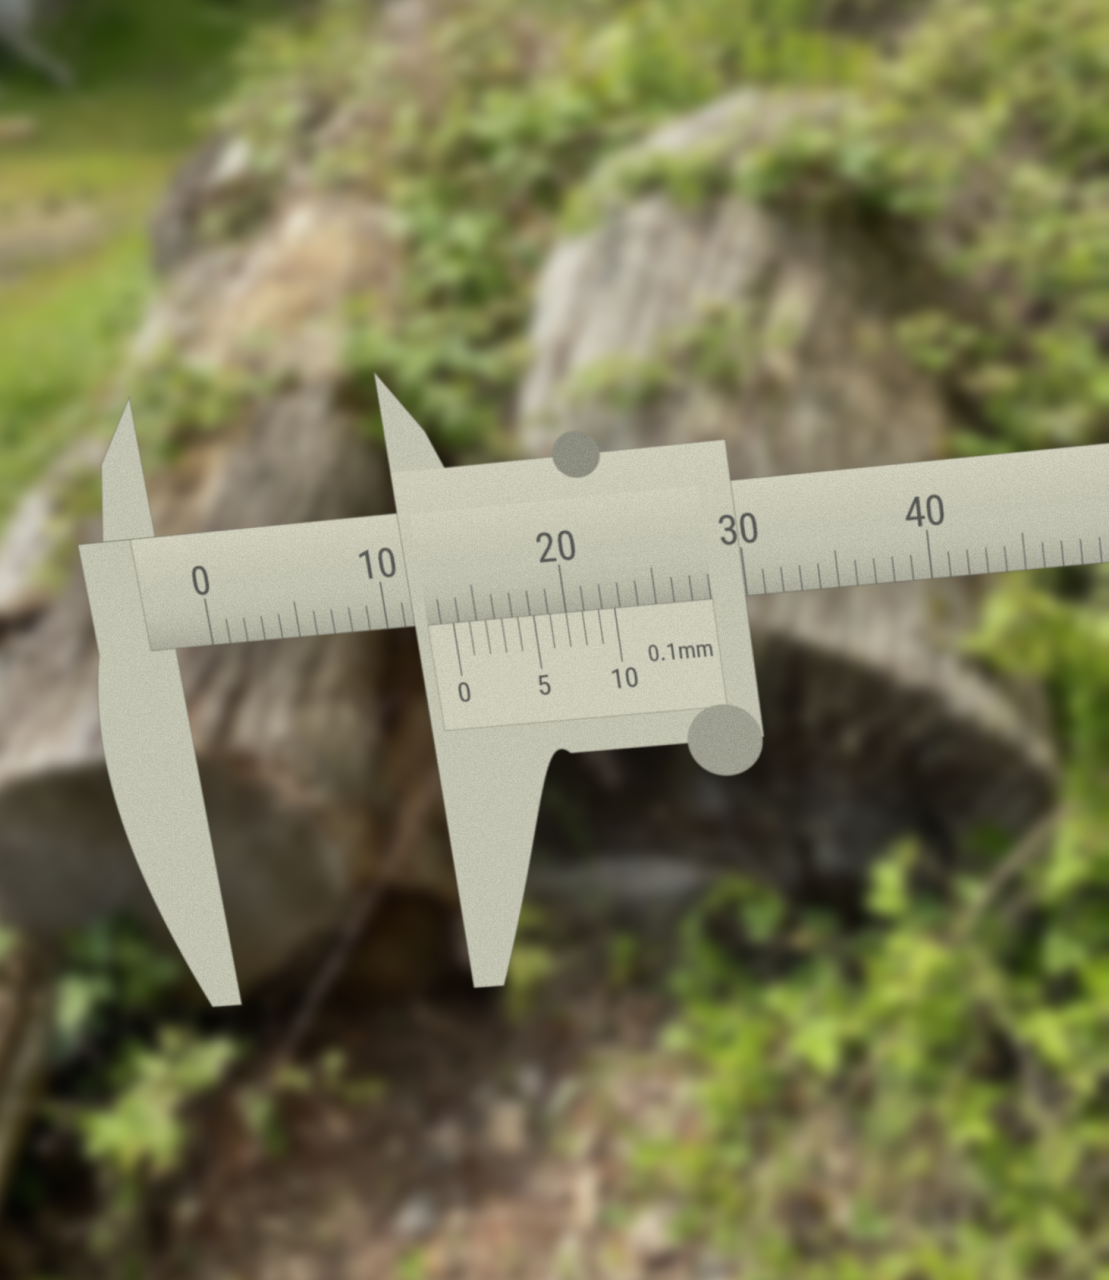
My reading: mm 13.7
